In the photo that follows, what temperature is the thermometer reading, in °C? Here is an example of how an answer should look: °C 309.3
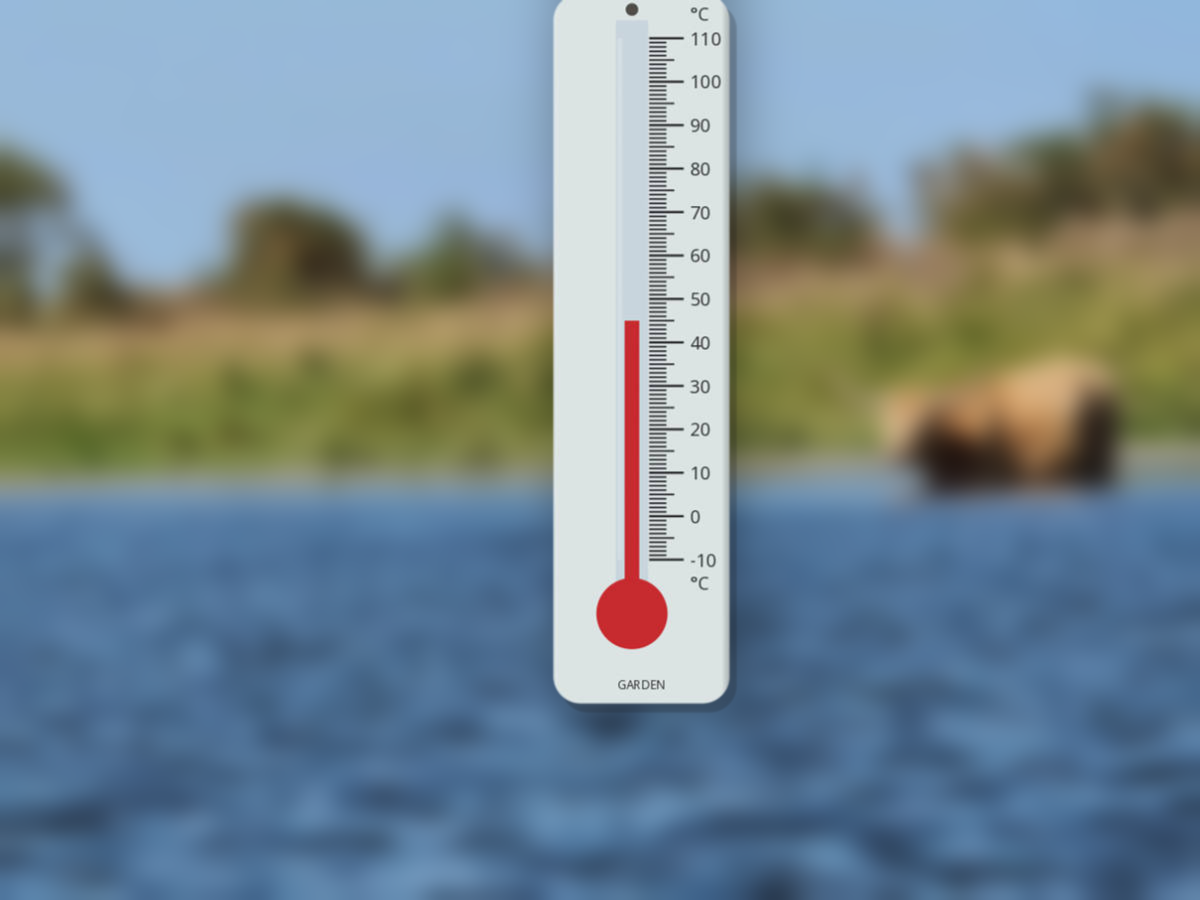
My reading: °C 45
